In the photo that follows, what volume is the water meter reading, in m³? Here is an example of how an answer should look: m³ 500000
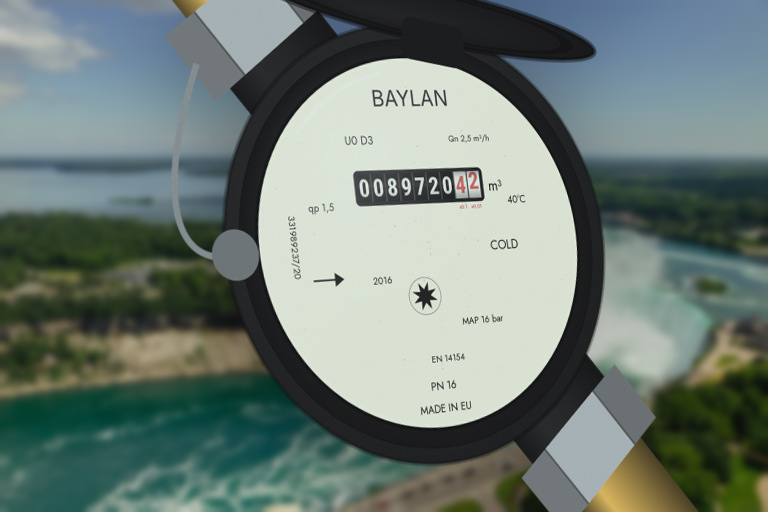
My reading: m³ 89720.42
